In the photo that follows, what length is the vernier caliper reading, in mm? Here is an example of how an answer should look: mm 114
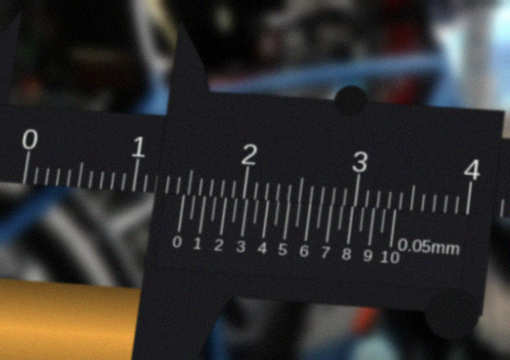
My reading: mm 14.6
